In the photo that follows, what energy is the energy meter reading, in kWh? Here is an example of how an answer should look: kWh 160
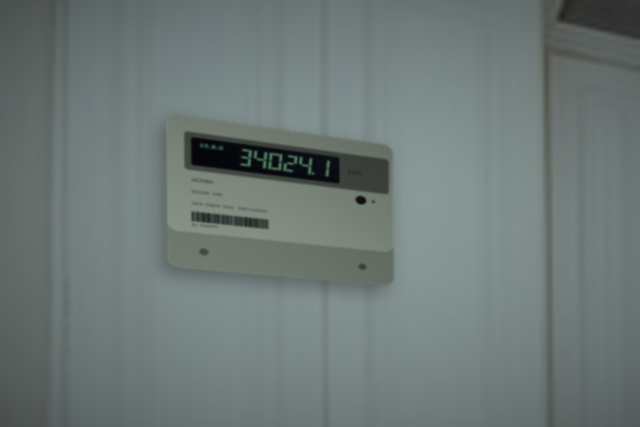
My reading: kWh 34024.1
